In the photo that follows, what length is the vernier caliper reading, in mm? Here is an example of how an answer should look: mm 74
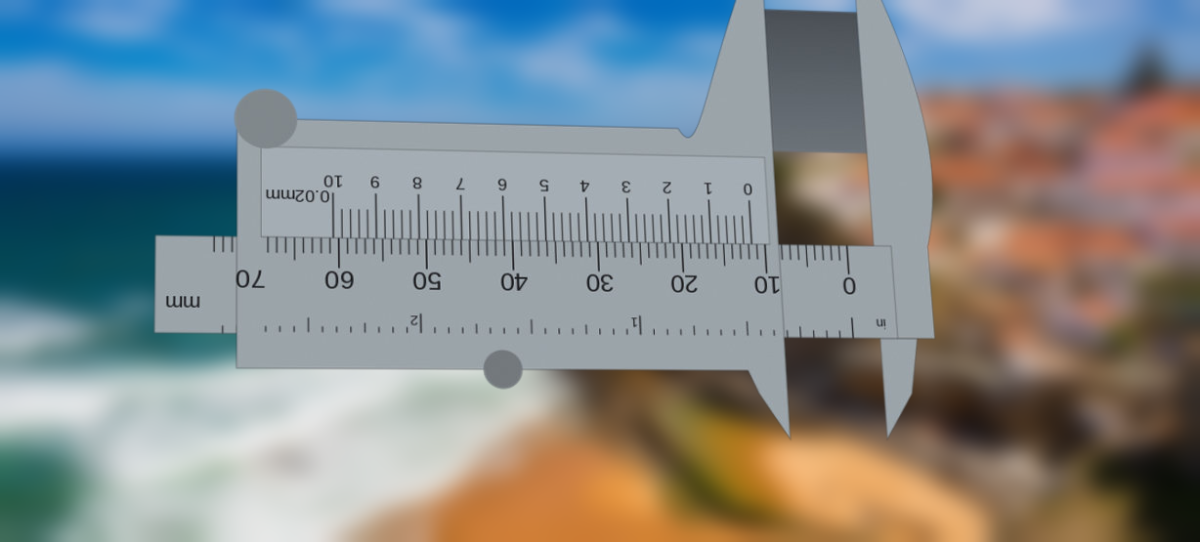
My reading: mm 11.6
